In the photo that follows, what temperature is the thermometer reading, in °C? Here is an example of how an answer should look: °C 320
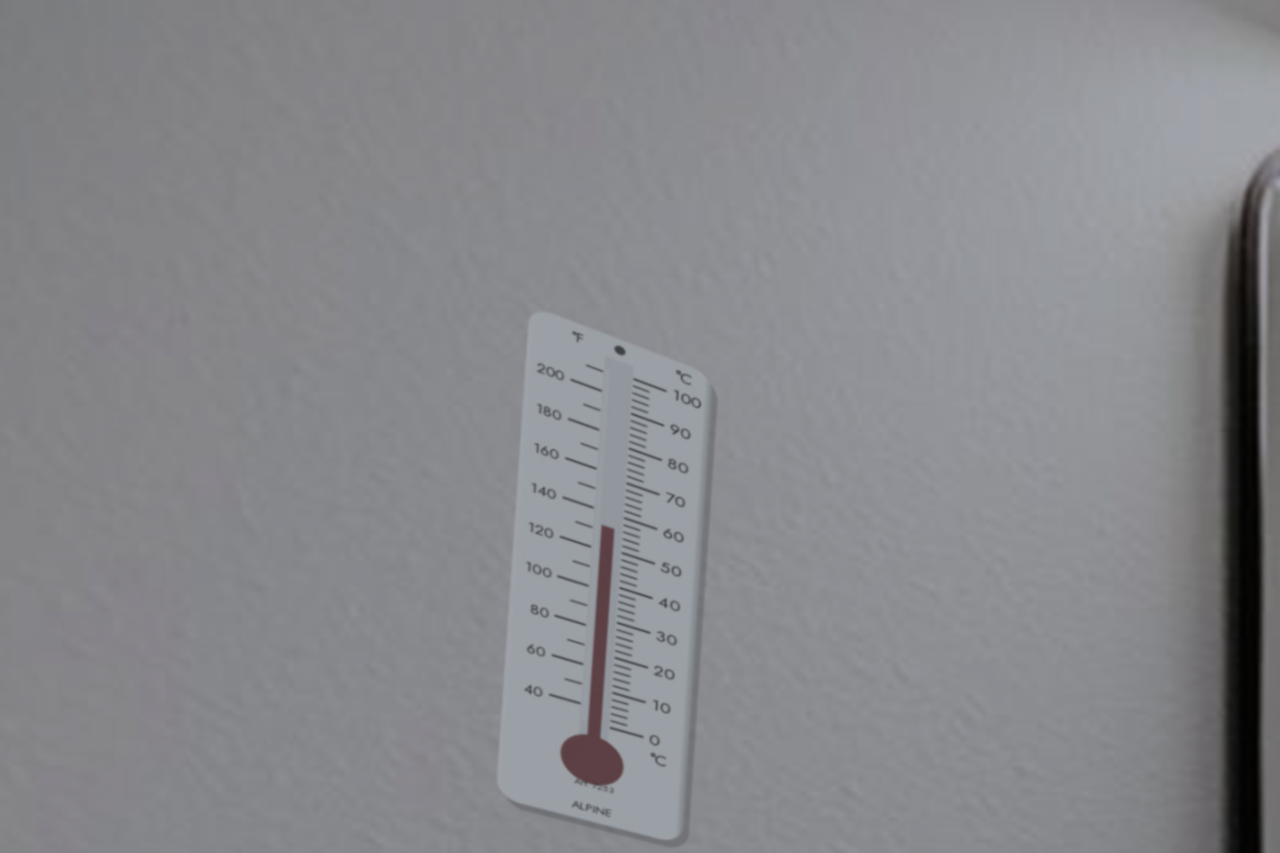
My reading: °C 56
